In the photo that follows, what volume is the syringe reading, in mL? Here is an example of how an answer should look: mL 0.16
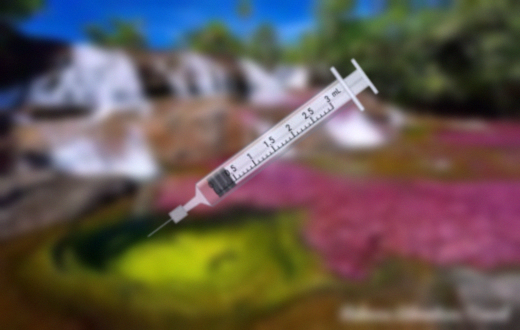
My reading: mL 0
